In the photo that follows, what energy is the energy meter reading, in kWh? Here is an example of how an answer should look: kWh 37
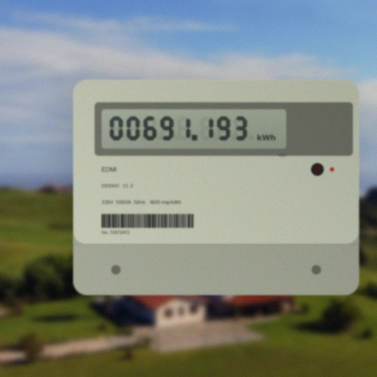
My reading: kWh 691.193
